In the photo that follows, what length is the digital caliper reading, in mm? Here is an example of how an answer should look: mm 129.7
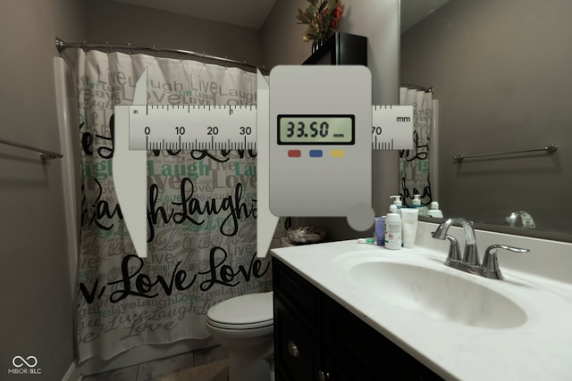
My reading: mm 33.50
